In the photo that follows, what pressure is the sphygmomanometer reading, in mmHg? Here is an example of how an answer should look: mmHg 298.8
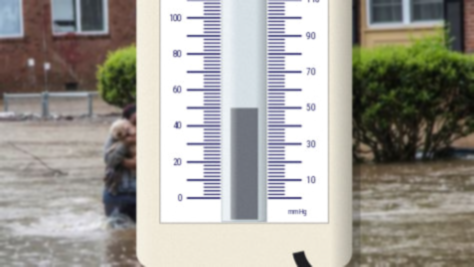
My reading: mmHg 50
